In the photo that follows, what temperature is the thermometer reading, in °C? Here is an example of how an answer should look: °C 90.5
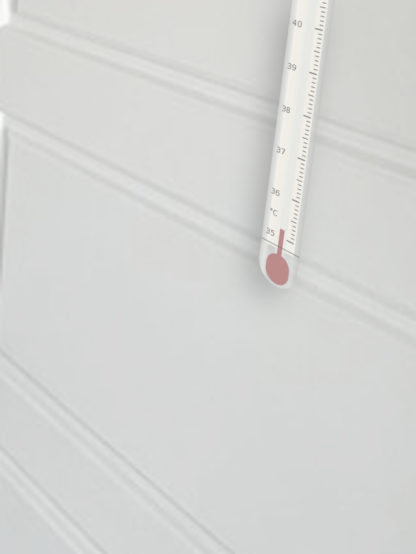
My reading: °C 35.2
